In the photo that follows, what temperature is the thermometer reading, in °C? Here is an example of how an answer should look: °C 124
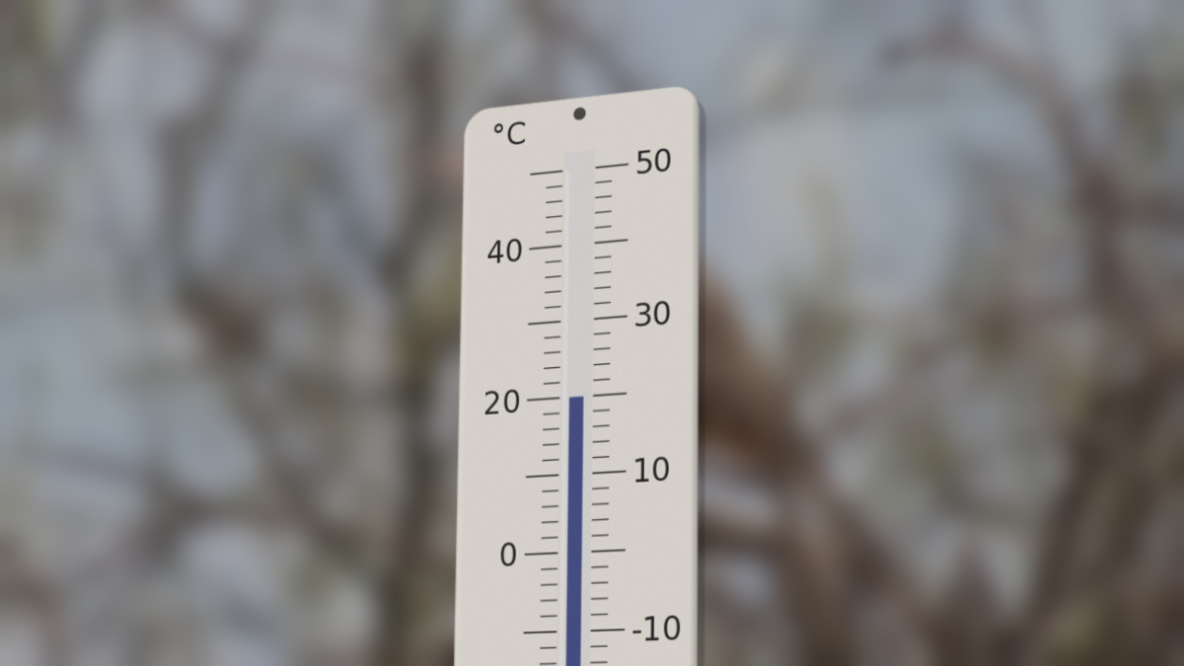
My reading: °C 20
